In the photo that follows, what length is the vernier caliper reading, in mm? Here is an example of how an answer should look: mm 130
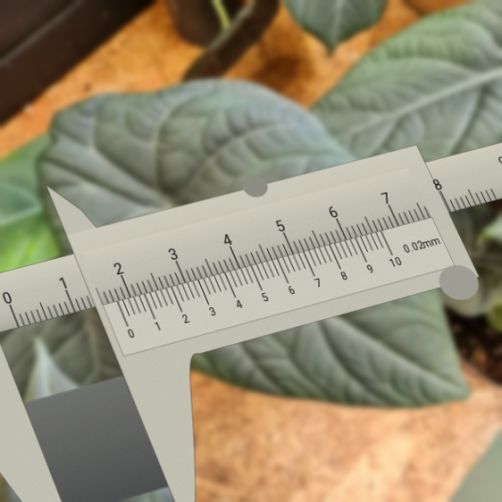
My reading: mm 17.6
